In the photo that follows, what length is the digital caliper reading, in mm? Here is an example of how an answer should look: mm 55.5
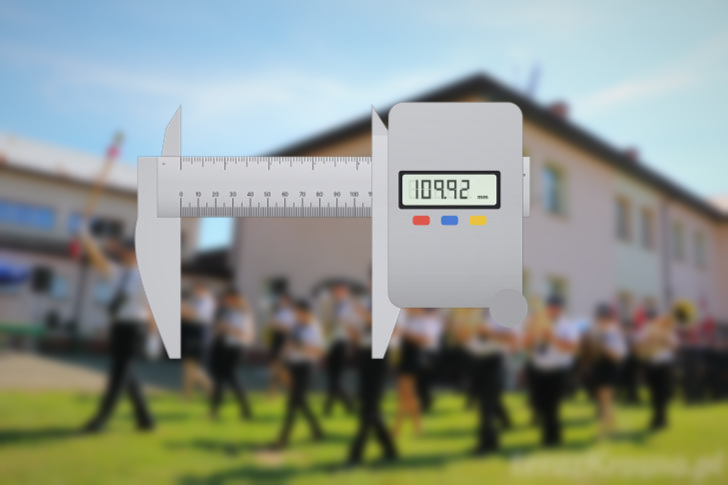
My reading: mm 109.92
